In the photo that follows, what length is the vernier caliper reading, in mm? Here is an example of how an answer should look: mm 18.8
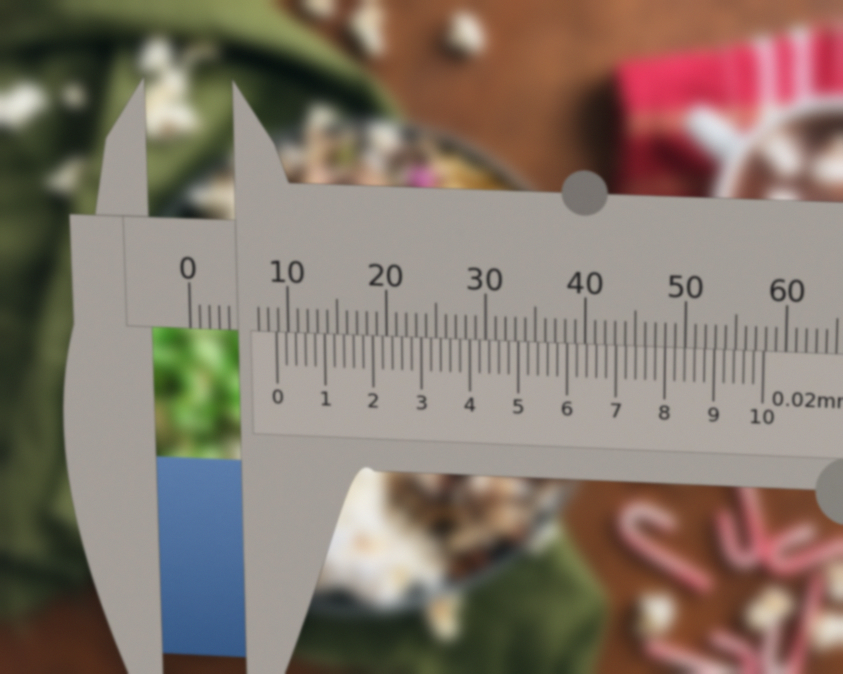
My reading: mm 8.8
